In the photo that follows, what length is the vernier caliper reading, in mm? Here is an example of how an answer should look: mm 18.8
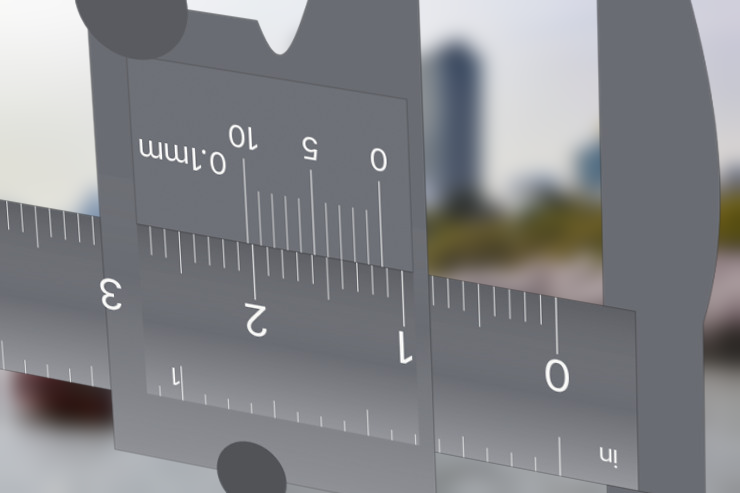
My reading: mm 11.3
